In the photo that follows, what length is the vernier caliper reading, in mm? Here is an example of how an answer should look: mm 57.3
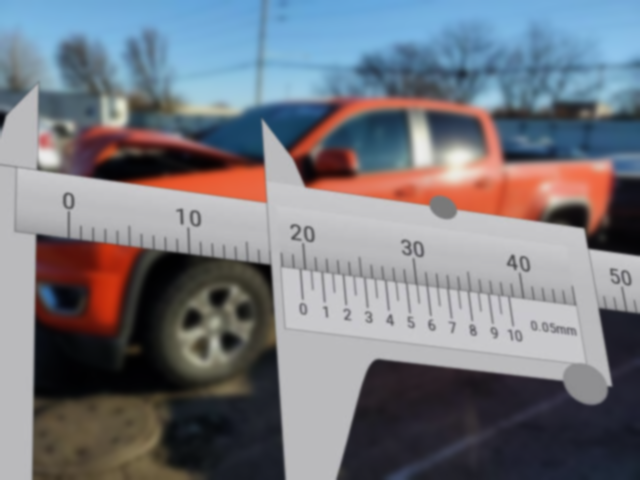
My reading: mm 19.6
